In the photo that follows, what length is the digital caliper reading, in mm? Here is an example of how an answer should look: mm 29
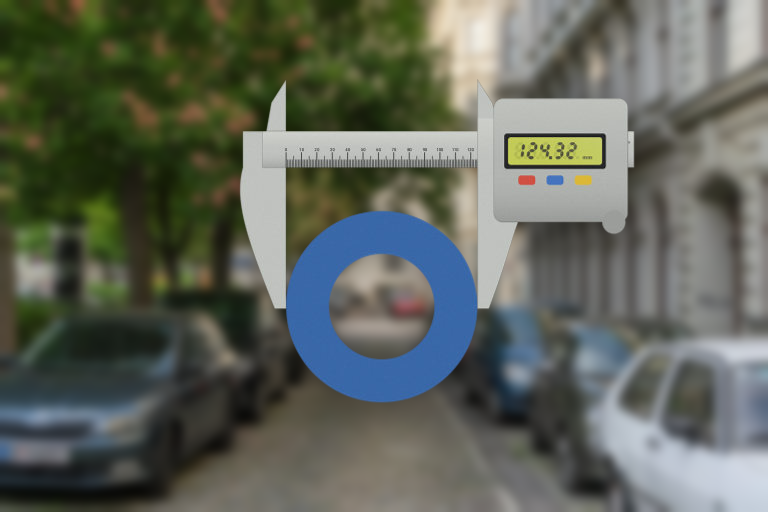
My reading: mm 124.32
